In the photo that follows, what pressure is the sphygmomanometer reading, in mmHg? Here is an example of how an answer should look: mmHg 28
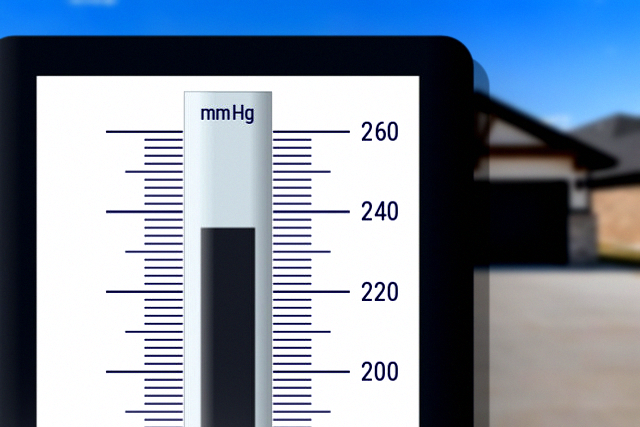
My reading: mmHg 236
